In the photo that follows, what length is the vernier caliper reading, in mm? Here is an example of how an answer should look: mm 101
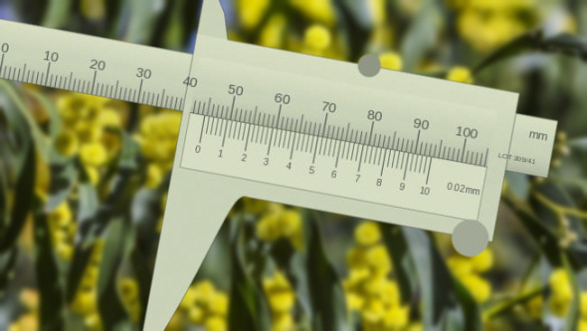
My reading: mm 44.5
